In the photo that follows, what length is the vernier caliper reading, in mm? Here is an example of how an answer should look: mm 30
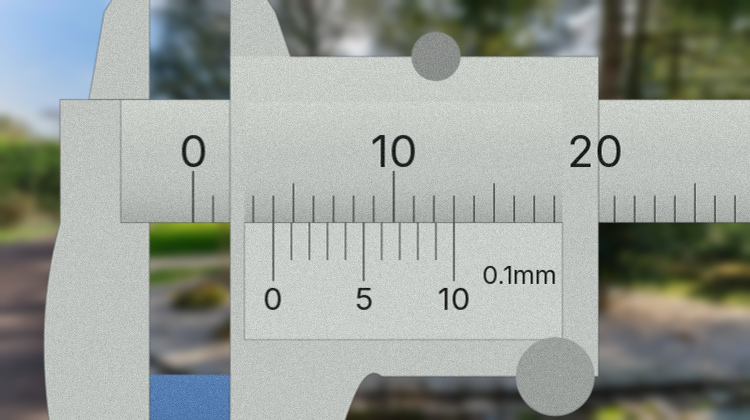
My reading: mm 4.0
